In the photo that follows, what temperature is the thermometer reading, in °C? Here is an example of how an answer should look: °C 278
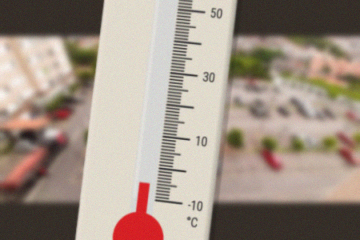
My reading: °C -5
